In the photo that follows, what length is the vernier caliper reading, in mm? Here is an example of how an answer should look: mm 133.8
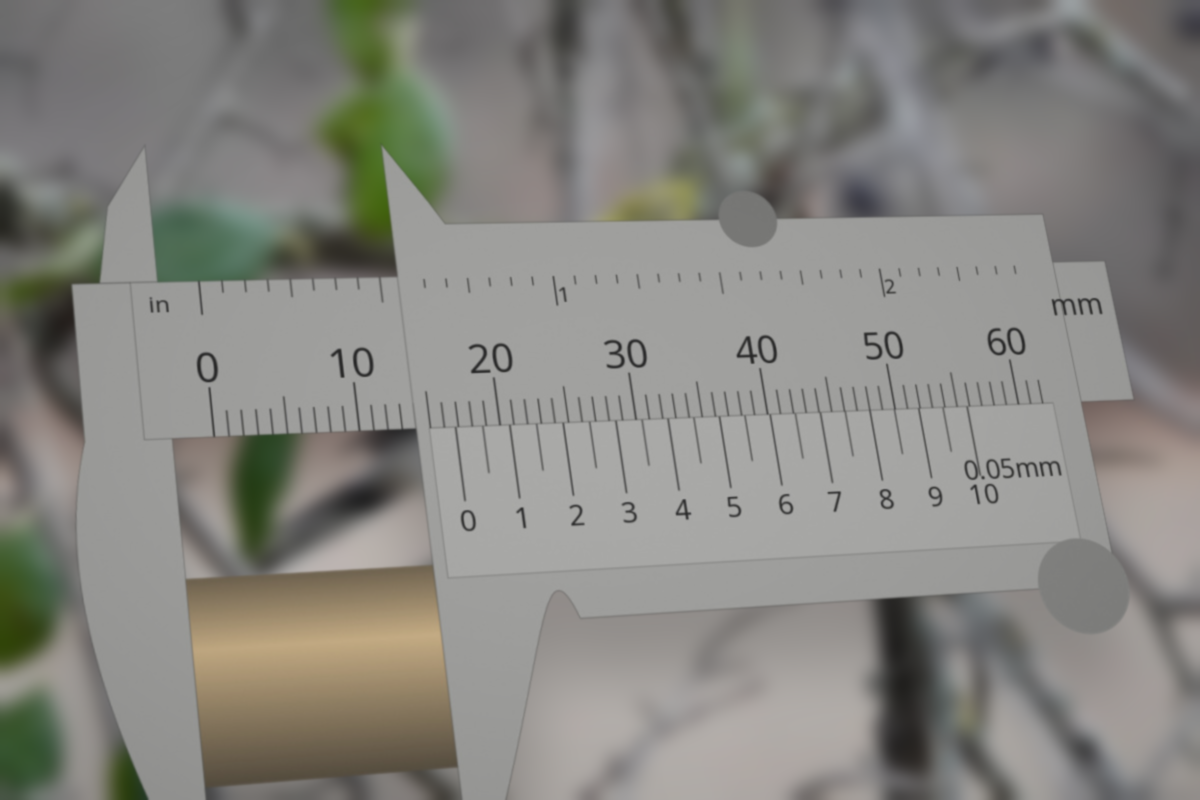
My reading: mm 16.8
